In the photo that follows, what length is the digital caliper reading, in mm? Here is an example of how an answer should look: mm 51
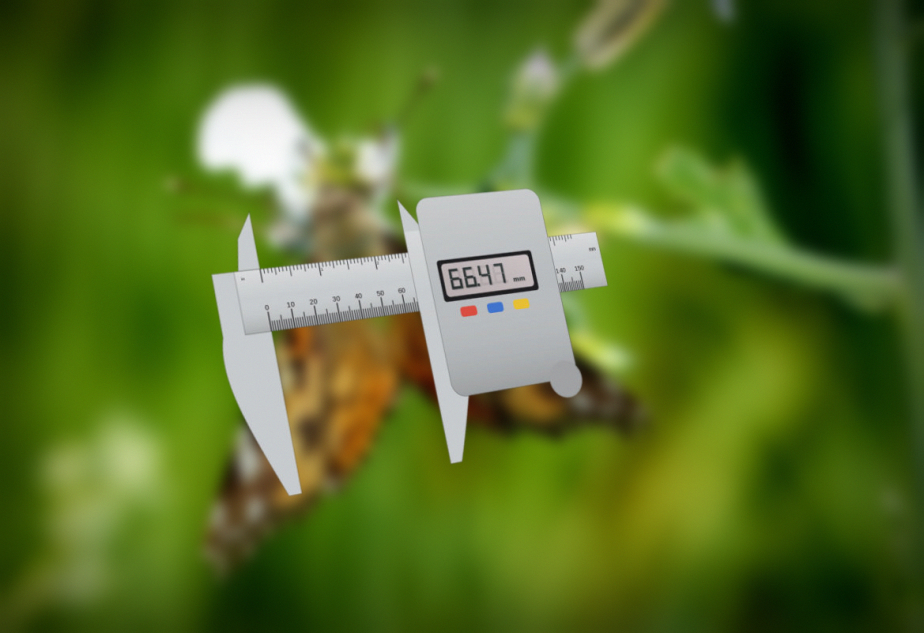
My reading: mm 66.47
